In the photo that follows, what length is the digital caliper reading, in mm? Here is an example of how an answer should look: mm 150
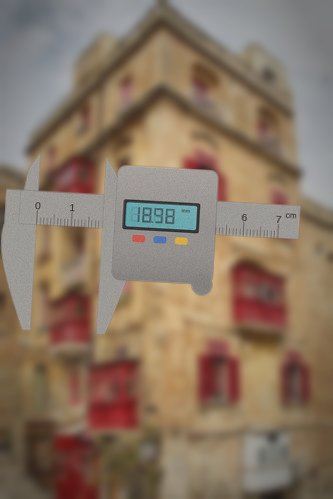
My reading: mm 18.98
